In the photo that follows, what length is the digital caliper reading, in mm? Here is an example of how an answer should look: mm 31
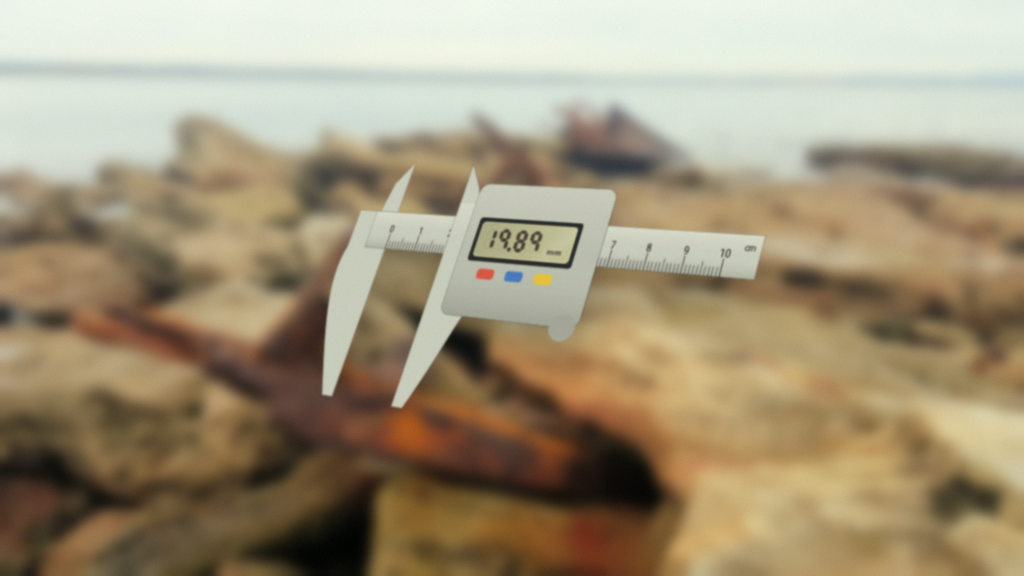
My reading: mm 19.89
